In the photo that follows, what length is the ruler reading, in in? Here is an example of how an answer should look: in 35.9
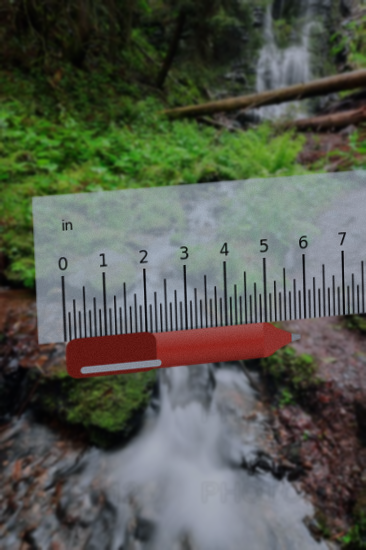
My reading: in 5.875
